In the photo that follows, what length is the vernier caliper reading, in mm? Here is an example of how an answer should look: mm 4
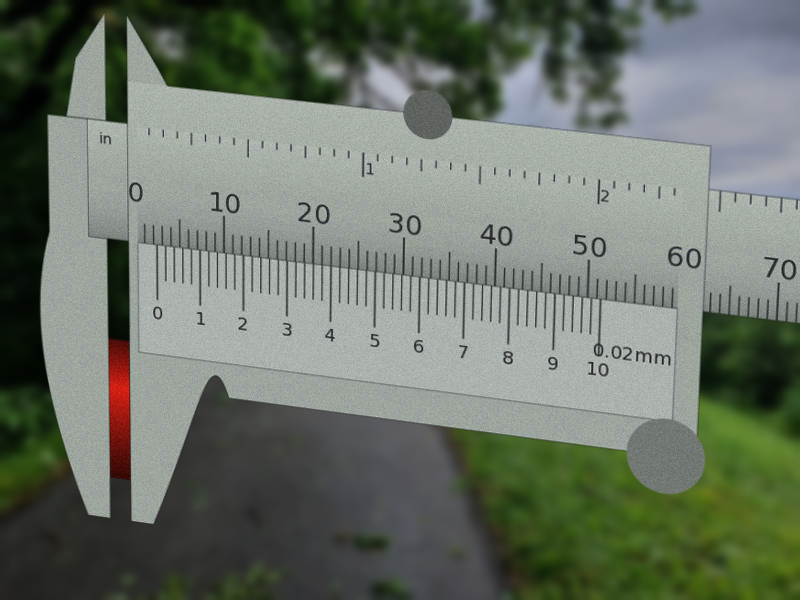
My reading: mm 2.4
